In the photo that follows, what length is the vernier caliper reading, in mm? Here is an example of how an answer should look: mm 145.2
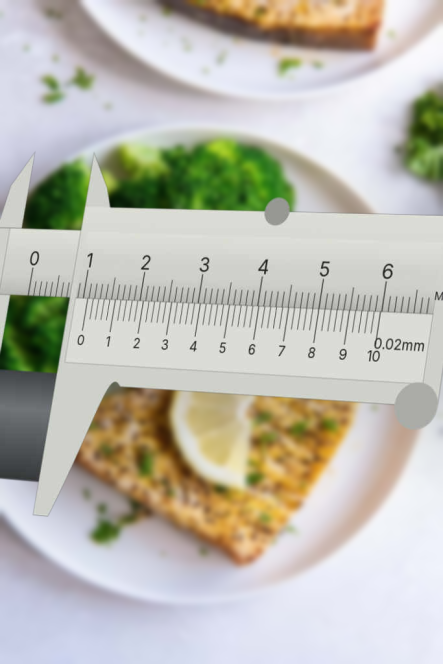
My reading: mm 10.8
